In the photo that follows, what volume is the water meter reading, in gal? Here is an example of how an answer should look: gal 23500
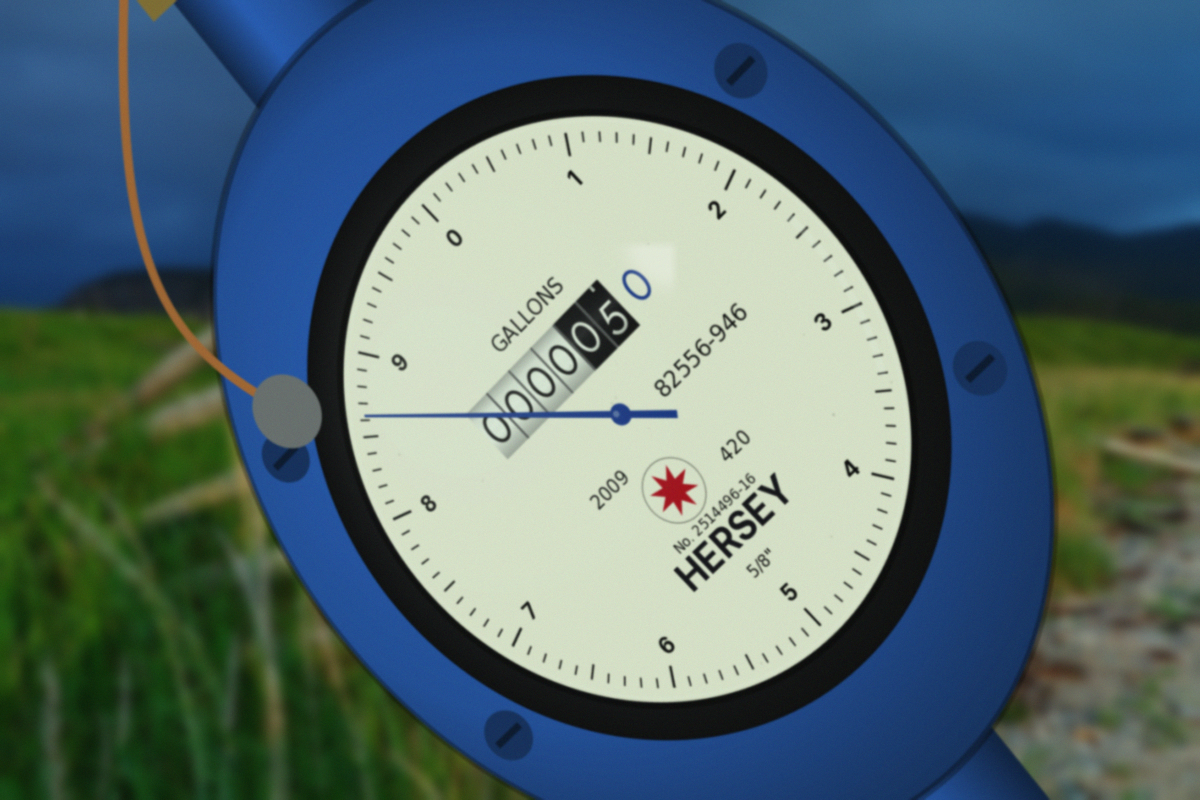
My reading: gal 48.6
